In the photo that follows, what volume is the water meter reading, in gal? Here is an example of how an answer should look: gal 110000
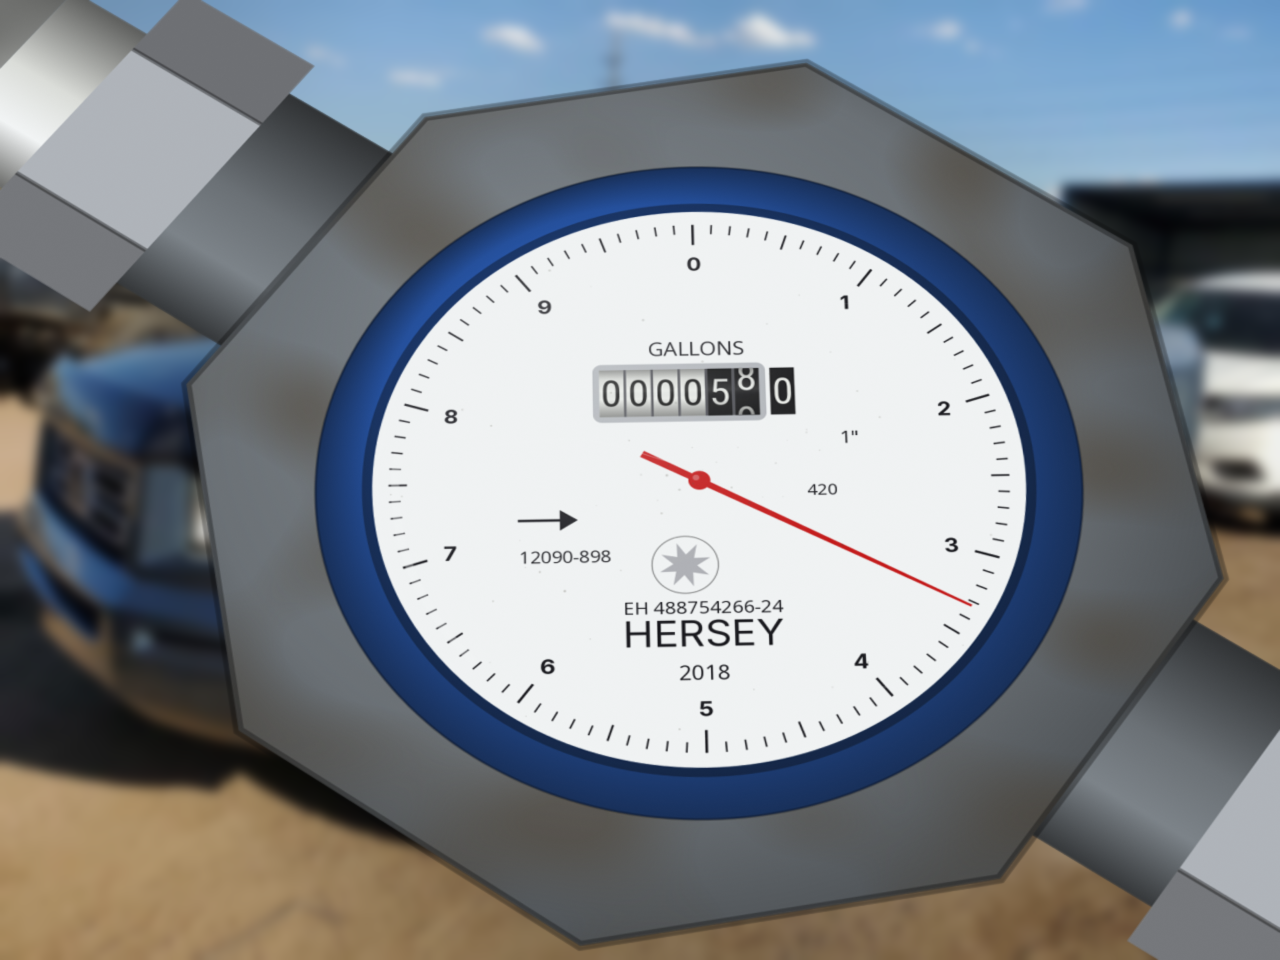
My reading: gal 583.3
